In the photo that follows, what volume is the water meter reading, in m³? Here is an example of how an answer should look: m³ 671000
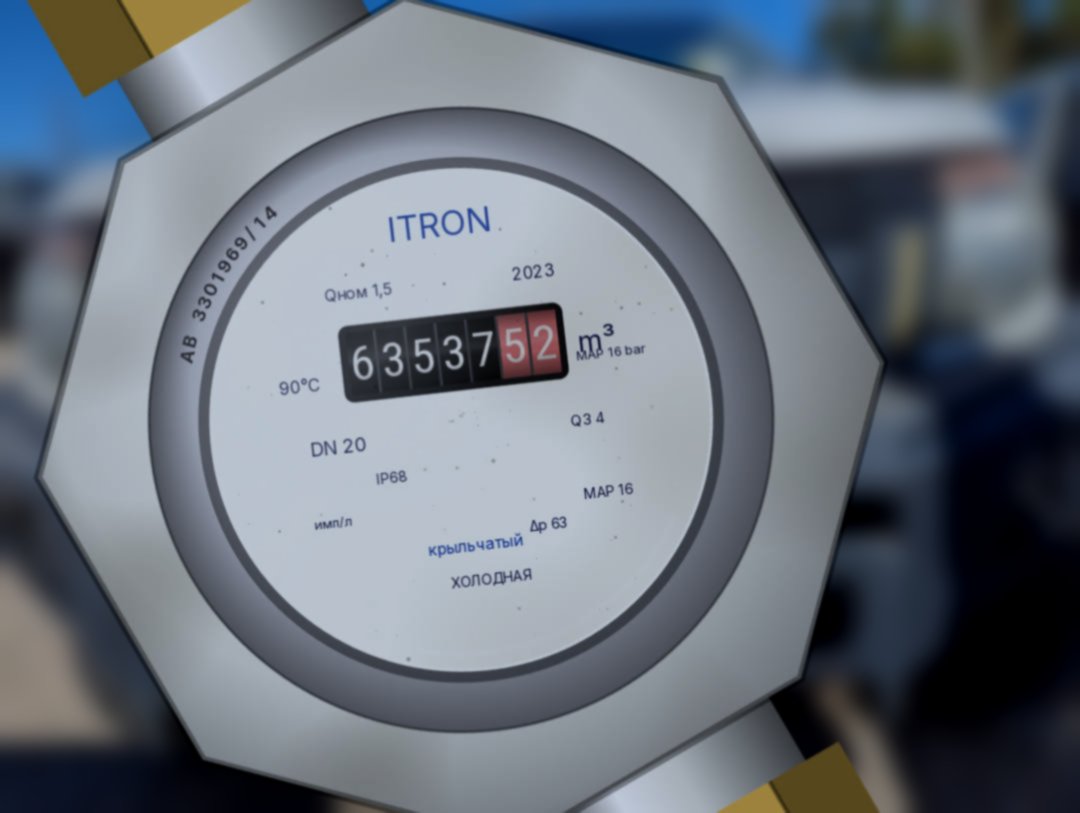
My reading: m³ 63537.52
